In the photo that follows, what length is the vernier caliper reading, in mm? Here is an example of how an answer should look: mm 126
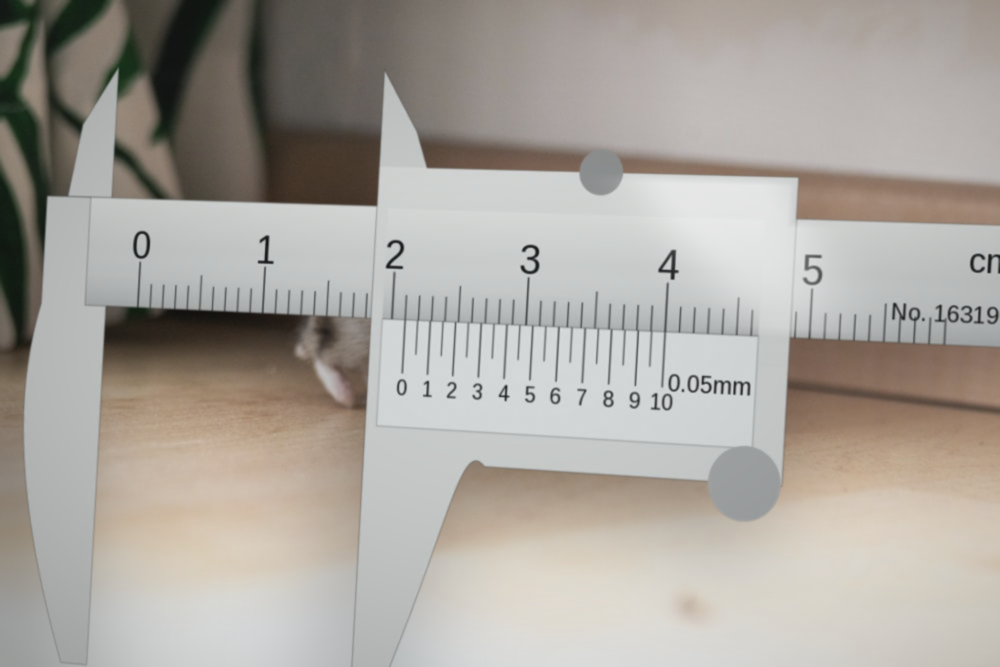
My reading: mm 21.0
